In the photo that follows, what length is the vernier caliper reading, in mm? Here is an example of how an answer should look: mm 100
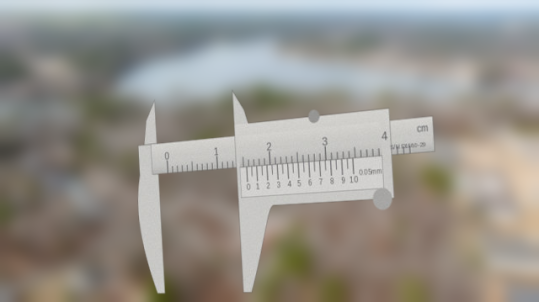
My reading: mm 15.6
